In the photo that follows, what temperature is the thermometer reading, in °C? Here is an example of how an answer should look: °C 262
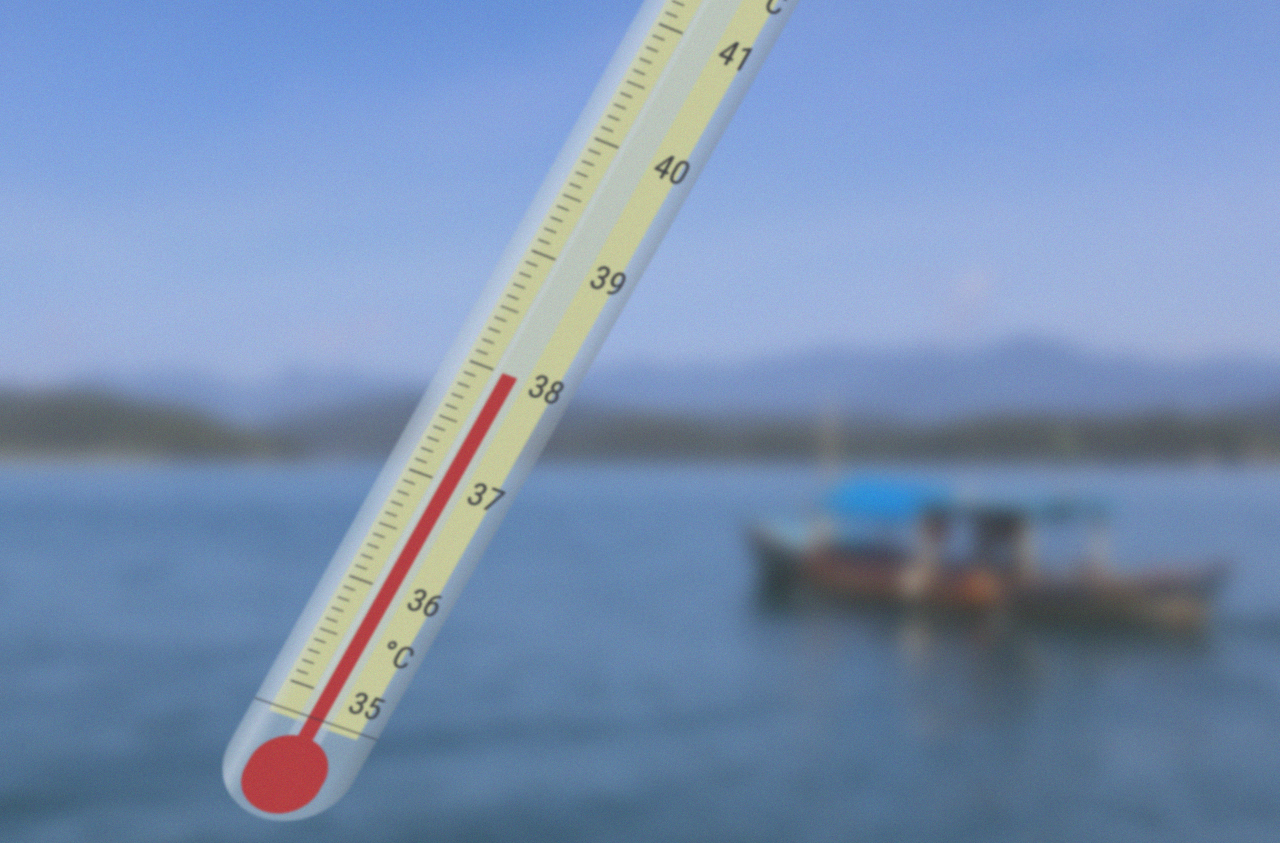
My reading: °C 38
